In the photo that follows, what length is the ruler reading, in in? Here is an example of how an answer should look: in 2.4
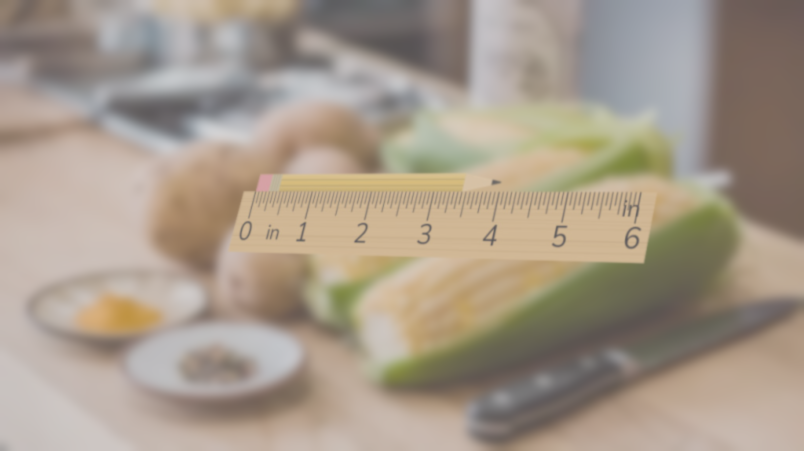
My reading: in 4
